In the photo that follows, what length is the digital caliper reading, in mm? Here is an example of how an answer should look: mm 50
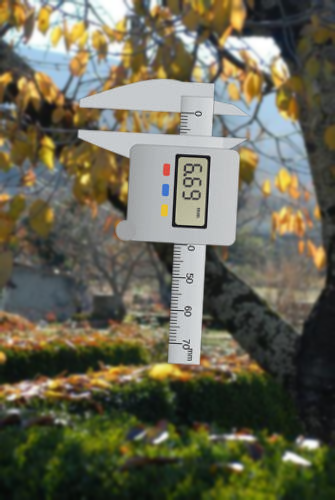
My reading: mm 6.69
